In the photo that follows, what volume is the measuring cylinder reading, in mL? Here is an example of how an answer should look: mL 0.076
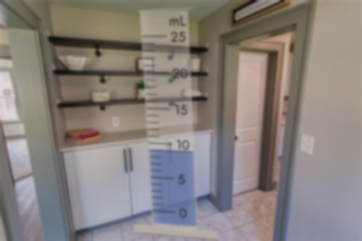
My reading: mL 9
